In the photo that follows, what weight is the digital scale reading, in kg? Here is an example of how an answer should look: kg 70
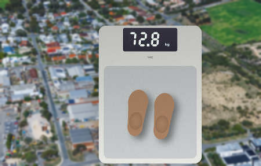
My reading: kg 72.8
